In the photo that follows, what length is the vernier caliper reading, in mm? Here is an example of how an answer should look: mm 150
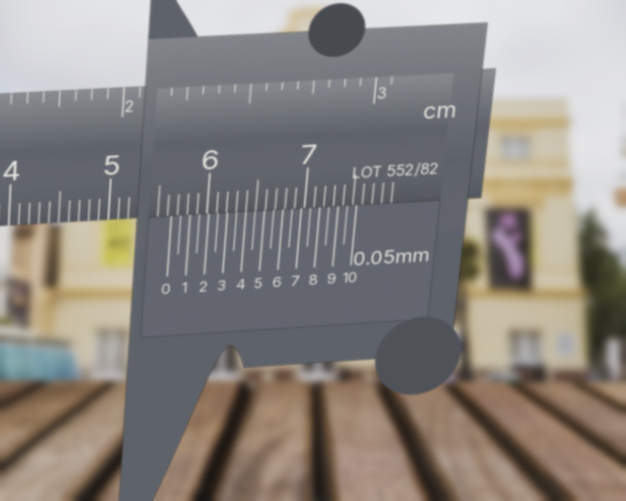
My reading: mm 56.4
